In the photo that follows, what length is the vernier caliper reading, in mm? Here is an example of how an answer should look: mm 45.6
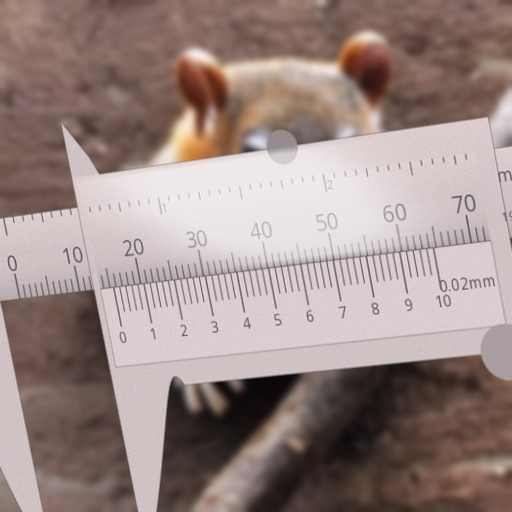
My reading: mm 15.6
